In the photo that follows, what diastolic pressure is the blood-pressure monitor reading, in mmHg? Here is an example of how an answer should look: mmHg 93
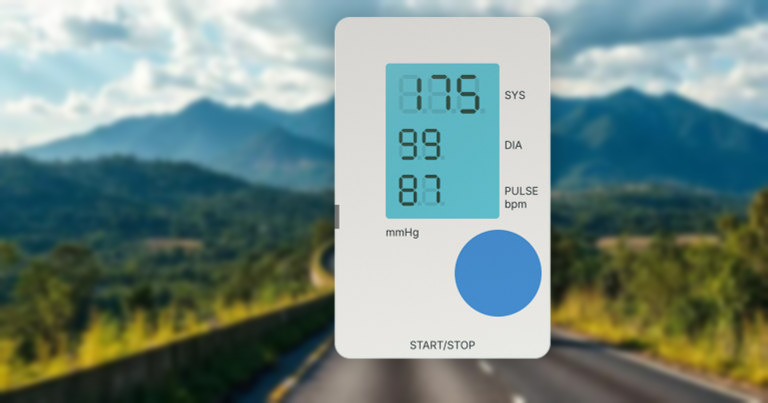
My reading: mmHg 99
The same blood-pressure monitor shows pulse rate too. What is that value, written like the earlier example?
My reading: bpm 87
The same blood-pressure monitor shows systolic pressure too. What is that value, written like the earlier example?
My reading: mmHg 175
